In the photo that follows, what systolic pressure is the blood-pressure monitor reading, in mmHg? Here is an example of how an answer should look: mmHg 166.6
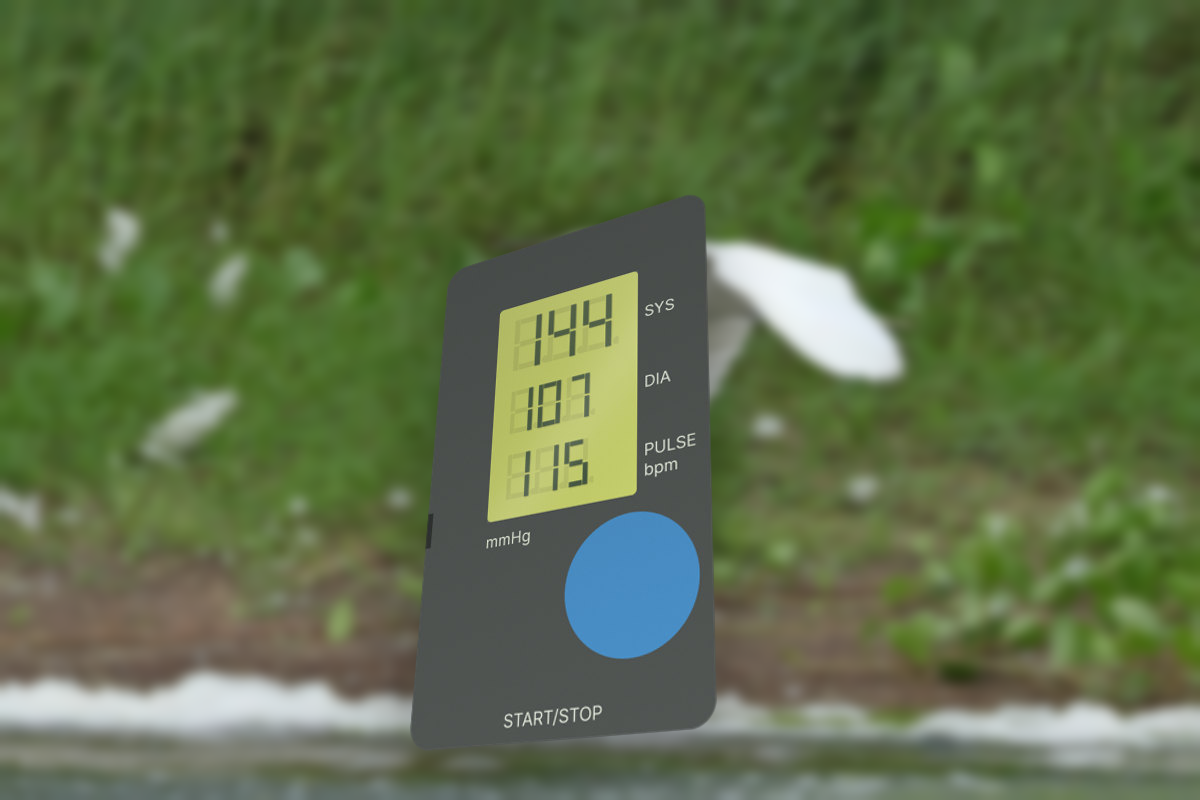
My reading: mmHg 144
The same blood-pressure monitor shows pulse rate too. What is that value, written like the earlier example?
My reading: bpm 115
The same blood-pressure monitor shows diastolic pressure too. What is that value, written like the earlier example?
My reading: mmHg 107
